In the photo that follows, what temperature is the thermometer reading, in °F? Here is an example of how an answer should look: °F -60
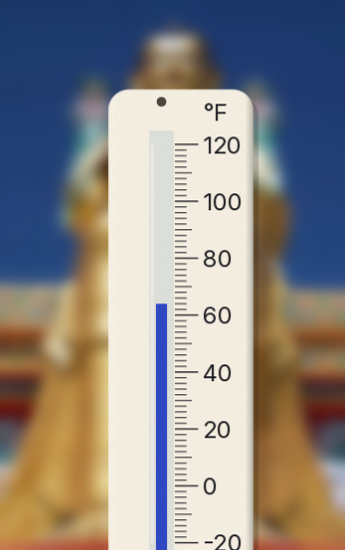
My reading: °F 64
